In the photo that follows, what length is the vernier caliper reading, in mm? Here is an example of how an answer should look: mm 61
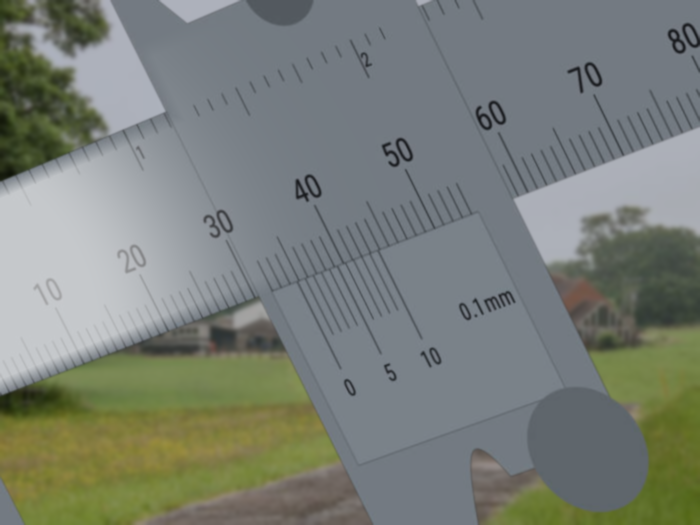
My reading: mm 34.8
